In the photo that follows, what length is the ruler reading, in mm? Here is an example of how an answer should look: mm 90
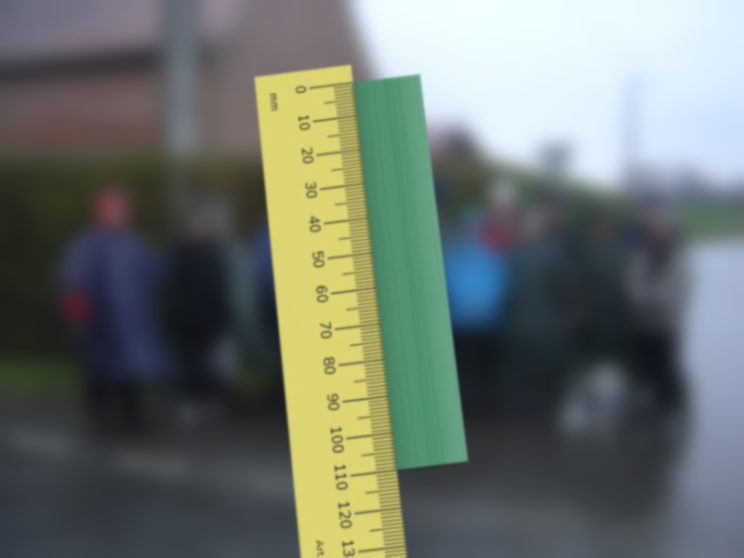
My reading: mm 110
